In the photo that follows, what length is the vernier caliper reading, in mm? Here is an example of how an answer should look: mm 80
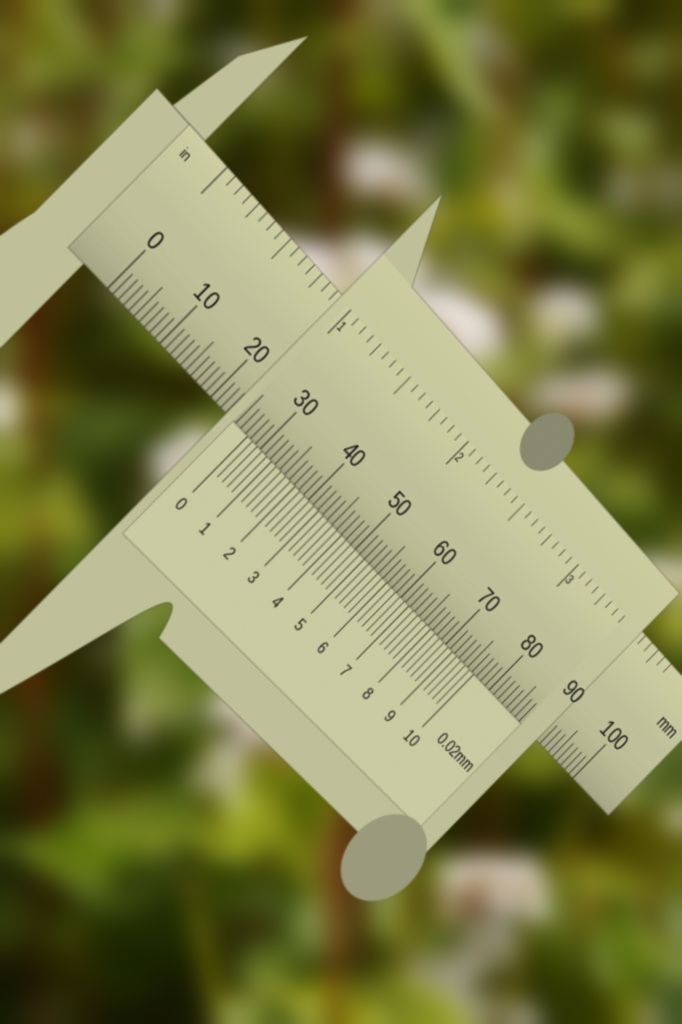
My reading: mm 27.5
